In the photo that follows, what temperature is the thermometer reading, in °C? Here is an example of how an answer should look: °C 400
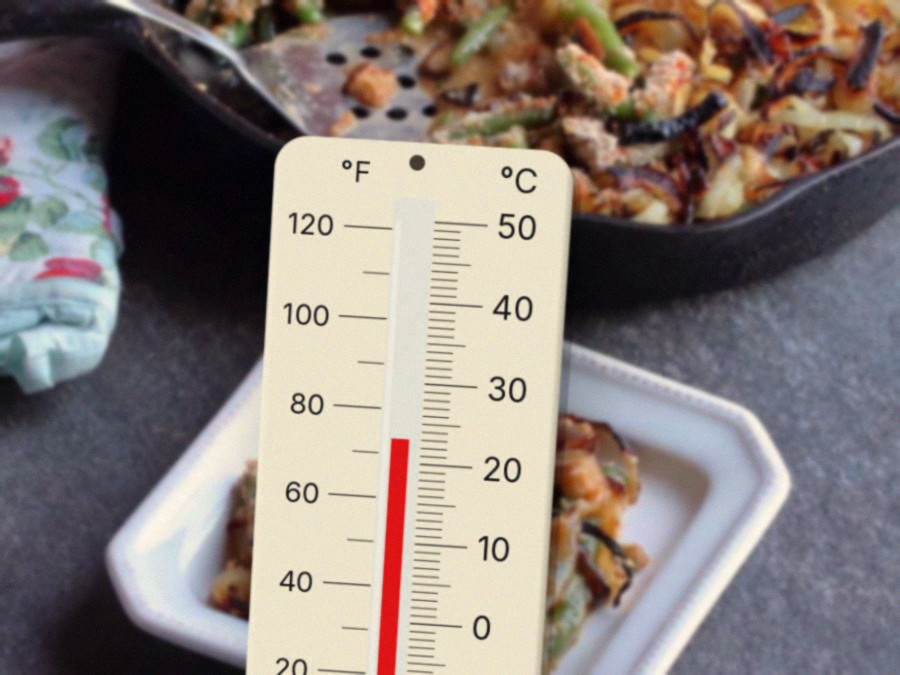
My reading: °C 23
